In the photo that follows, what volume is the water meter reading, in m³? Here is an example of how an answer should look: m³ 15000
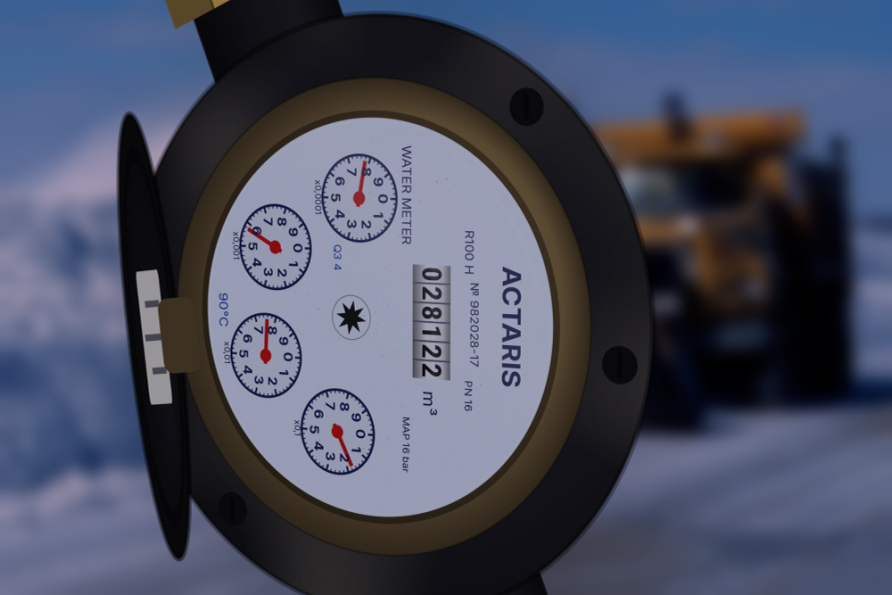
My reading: m³ 28122.1757
